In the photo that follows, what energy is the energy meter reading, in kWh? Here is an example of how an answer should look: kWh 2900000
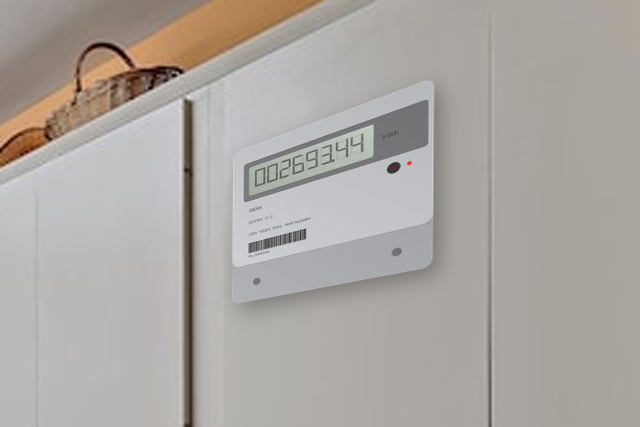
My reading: kWh 2693.44
